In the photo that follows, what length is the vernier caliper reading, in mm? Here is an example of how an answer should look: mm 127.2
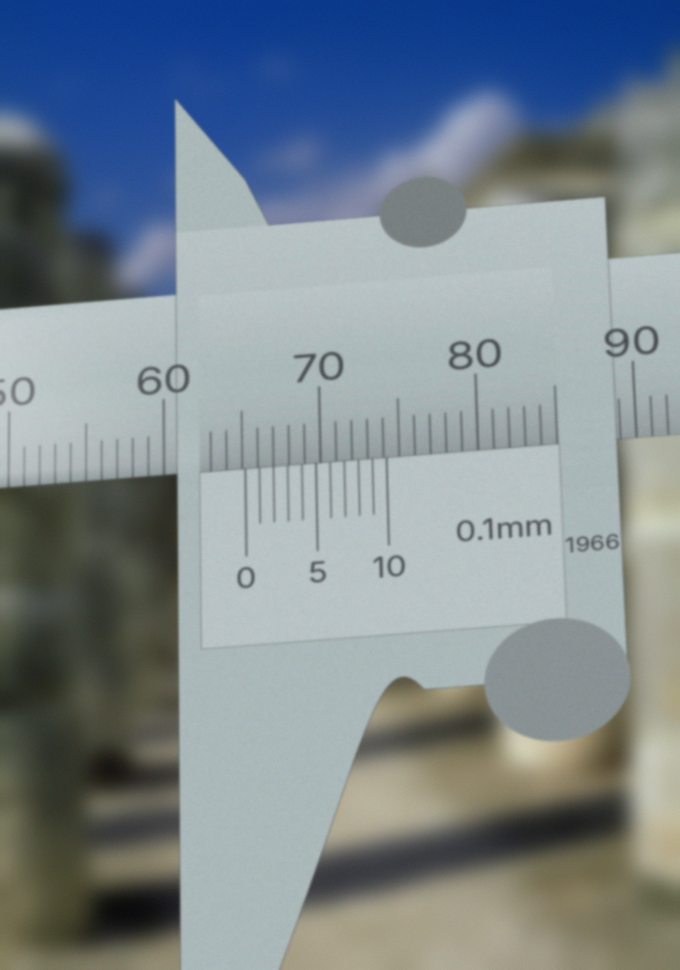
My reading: mm 65.2
